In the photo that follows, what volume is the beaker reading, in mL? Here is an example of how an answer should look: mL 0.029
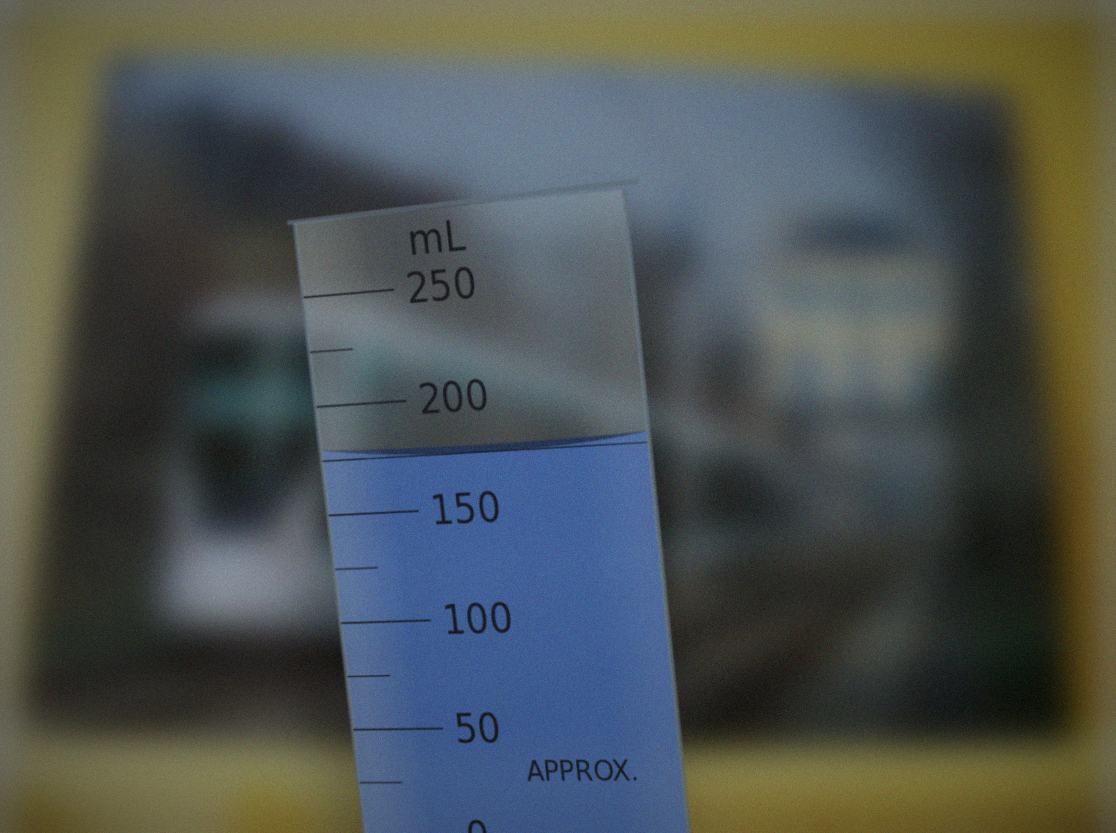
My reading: mL 175
